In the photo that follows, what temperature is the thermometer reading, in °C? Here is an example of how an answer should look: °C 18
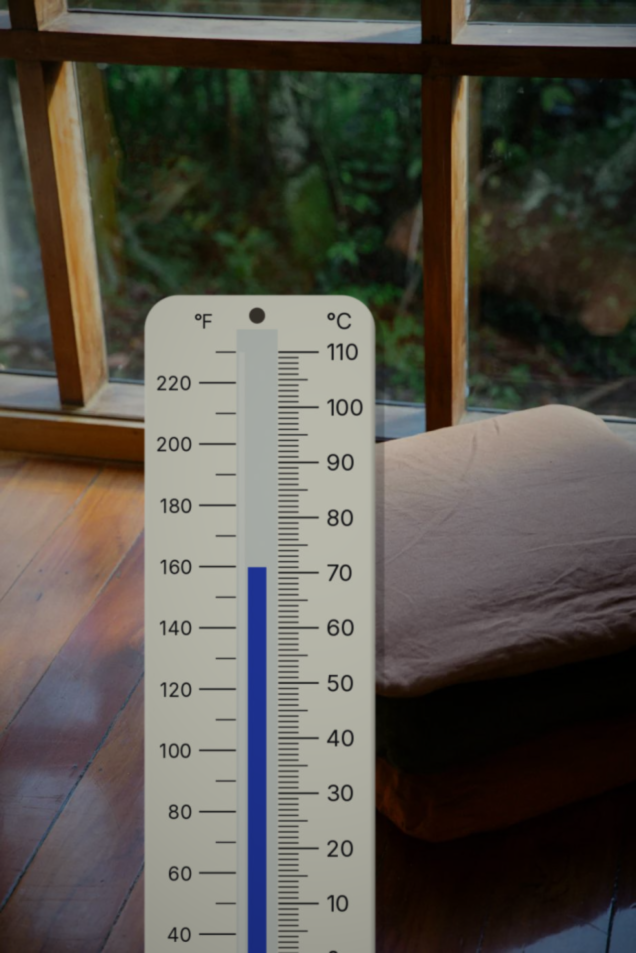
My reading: °C 71
